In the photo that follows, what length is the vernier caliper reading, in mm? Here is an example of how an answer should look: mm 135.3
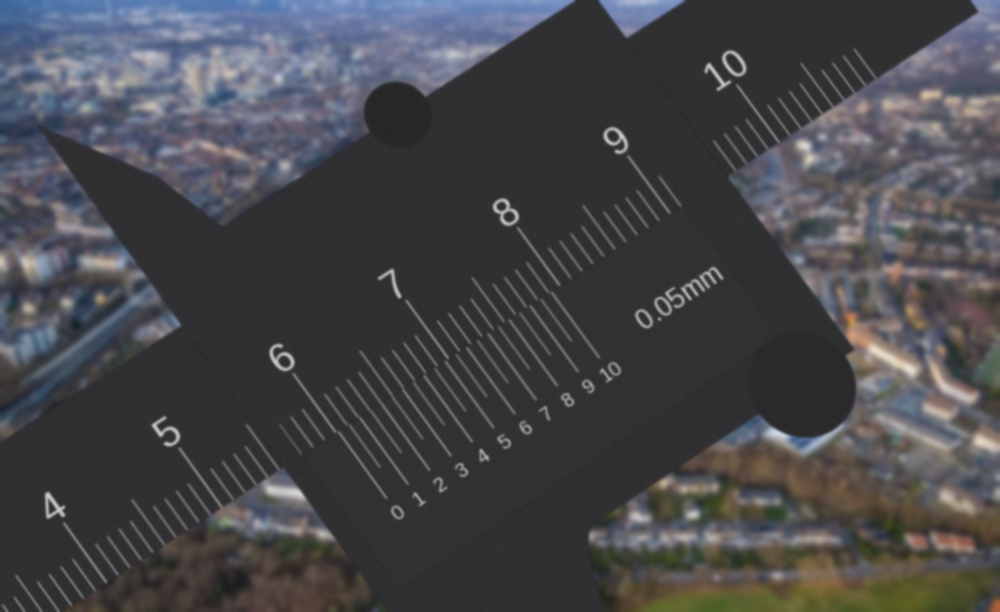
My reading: mm 60.2
